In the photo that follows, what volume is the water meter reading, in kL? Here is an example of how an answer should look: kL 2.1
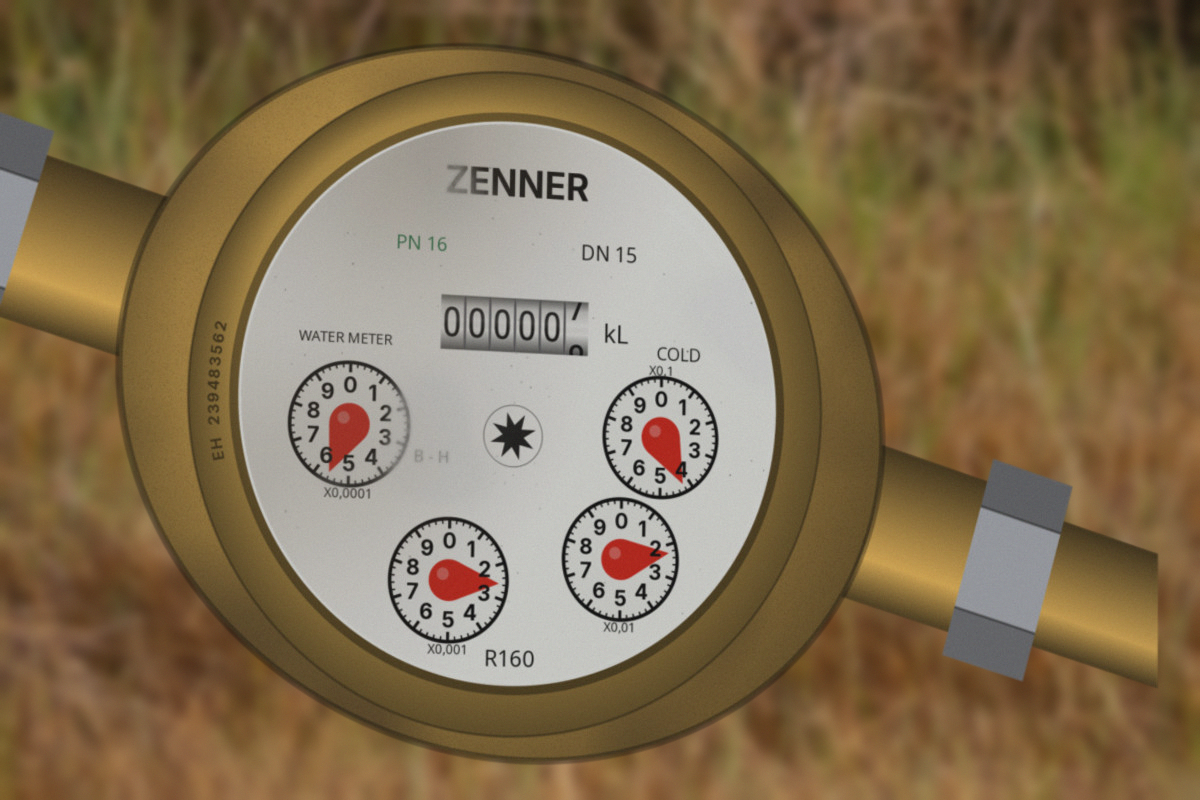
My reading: kL 7.4225
